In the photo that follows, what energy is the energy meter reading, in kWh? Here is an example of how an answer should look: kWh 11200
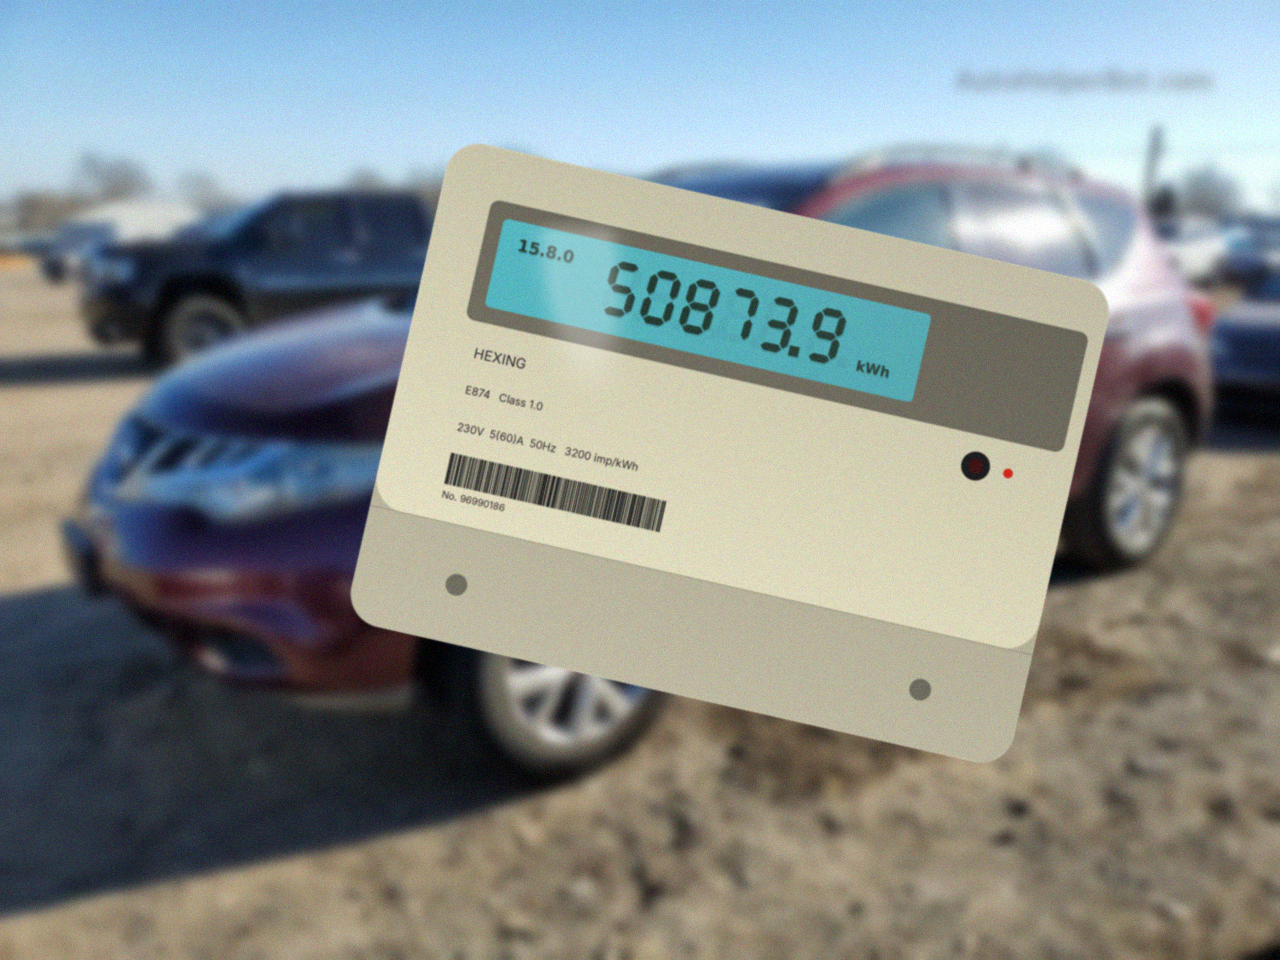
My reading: kWh 50873.9
